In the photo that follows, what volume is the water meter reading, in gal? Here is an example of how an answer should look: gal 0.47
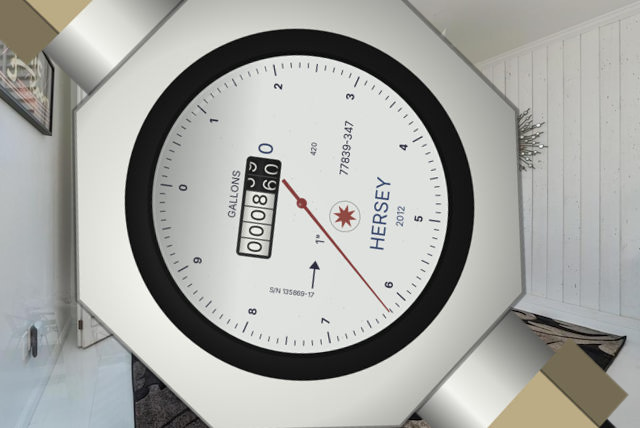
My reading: gal 8596.2
